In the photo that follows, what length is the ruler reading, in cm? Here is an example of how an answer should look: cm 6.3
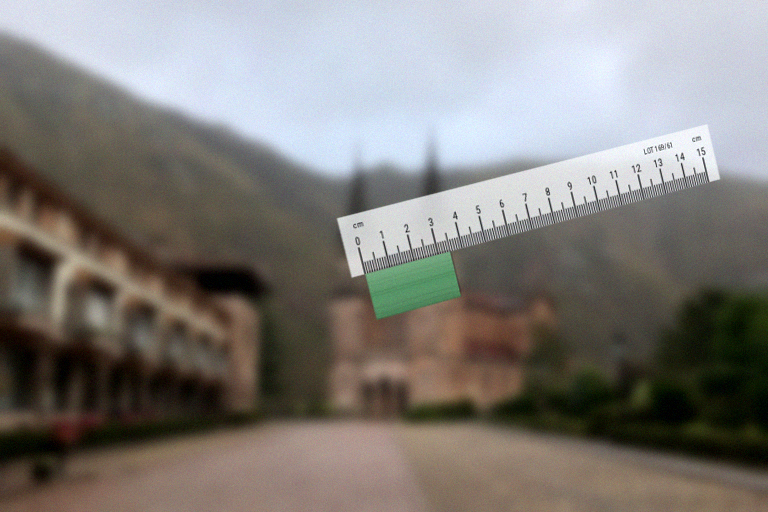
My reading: cm 3.5
